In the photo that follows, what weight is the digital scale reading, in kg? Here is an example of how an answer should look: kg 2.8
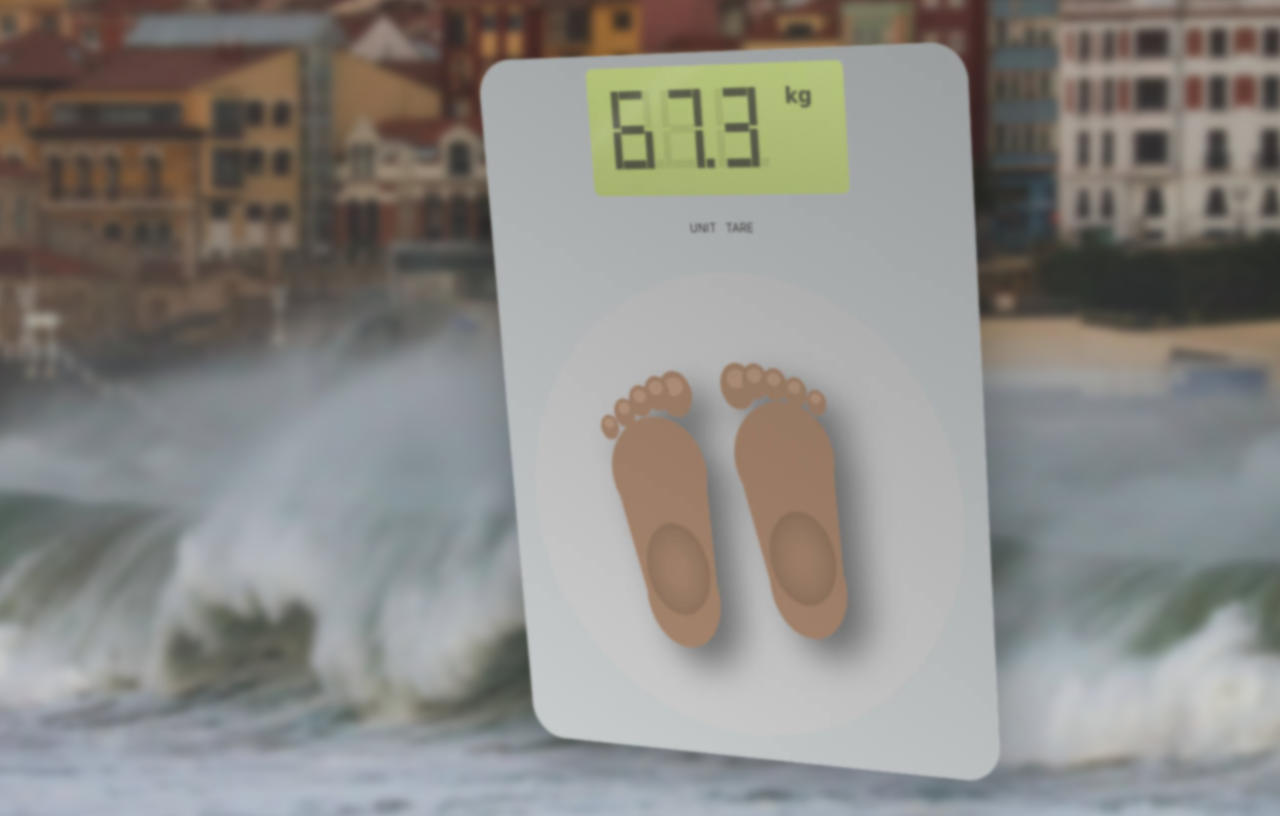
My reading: kg 67.3
